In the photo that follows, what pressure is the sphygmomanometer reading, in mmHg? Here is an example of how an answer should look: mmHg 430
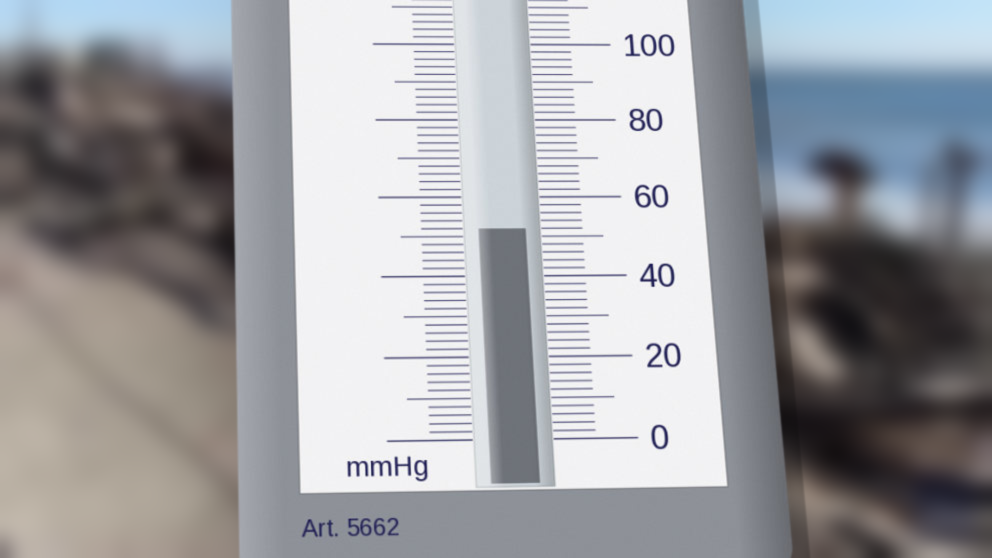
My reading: mmHg 52
